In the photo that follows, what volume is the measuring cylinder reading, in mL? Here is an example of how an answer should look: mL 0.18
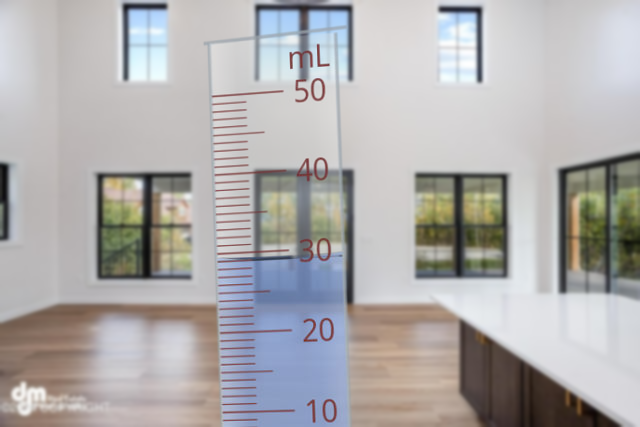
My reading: mL 29
